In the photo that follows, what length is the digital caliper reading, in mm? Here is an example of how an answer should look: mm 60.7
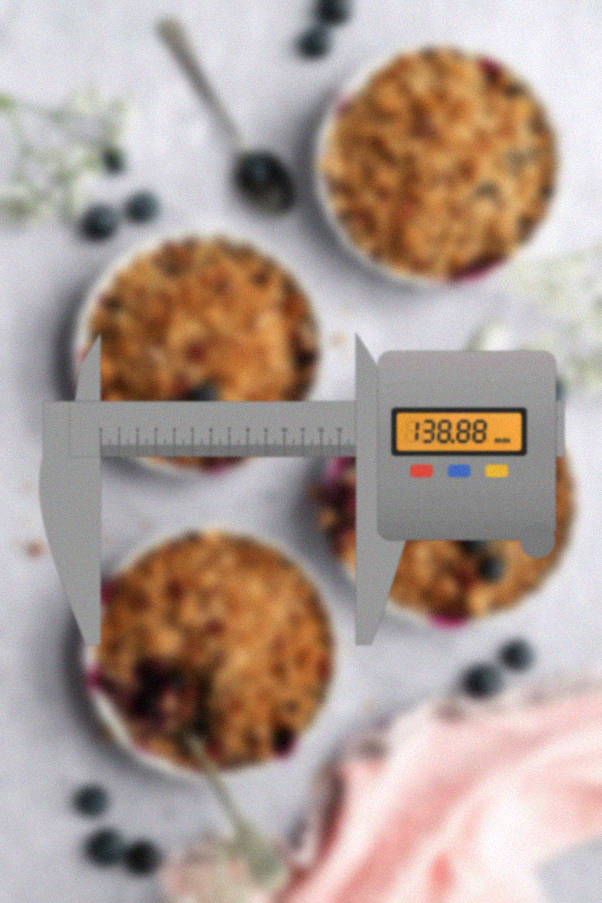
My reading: mm 138.88
